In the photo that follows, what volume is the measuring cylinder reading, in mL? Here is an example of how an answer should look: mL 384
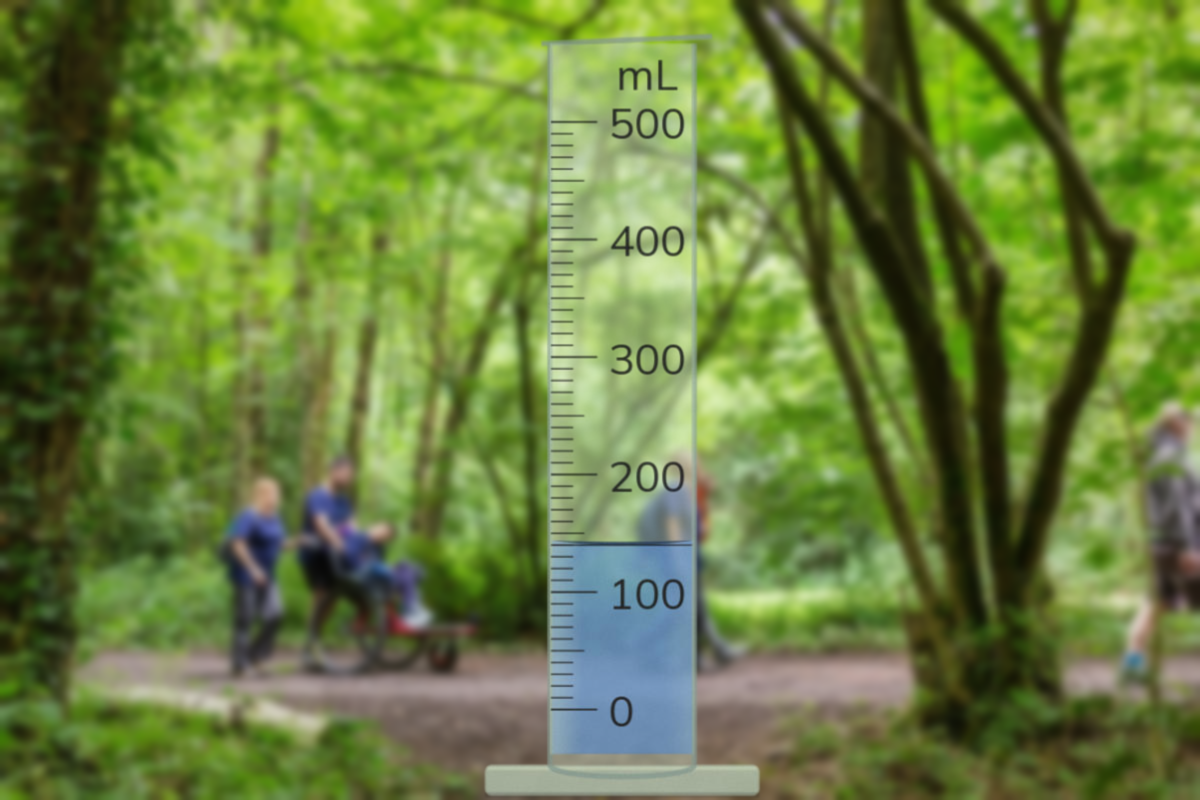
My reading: mL 140
